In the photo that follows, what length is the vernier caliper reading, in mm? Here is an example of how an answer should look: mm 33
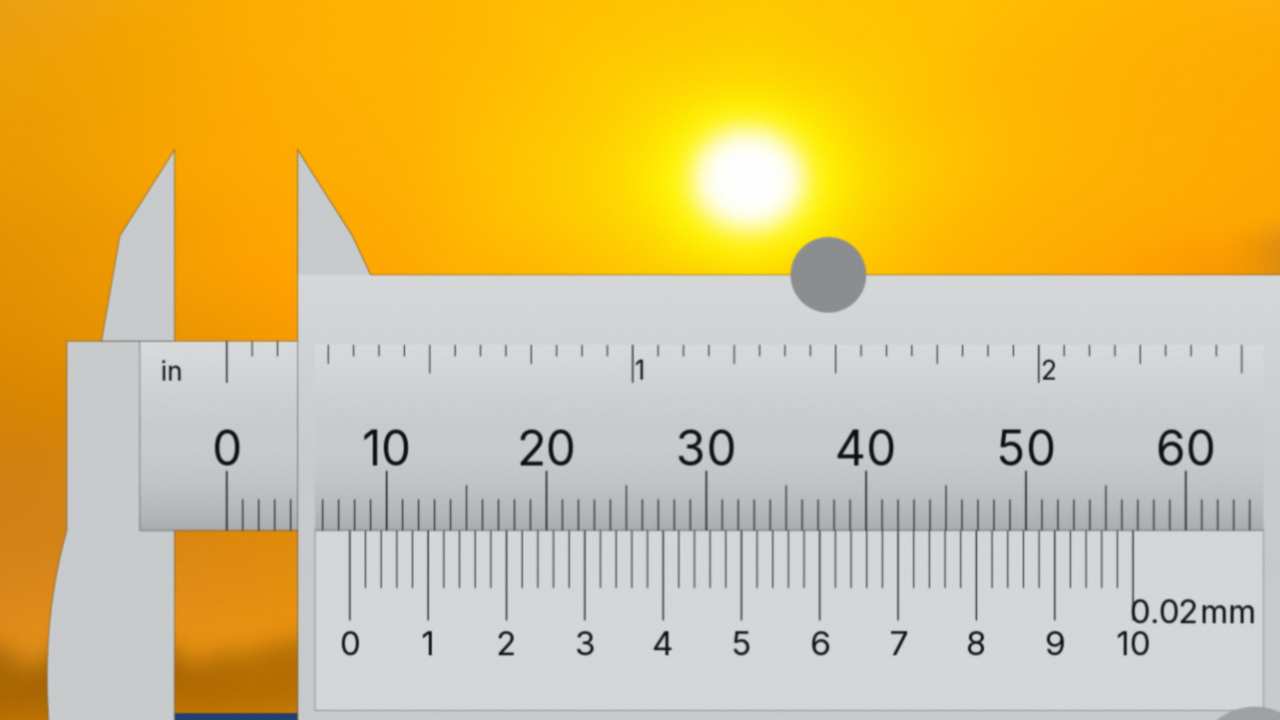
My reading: mm 7.7
